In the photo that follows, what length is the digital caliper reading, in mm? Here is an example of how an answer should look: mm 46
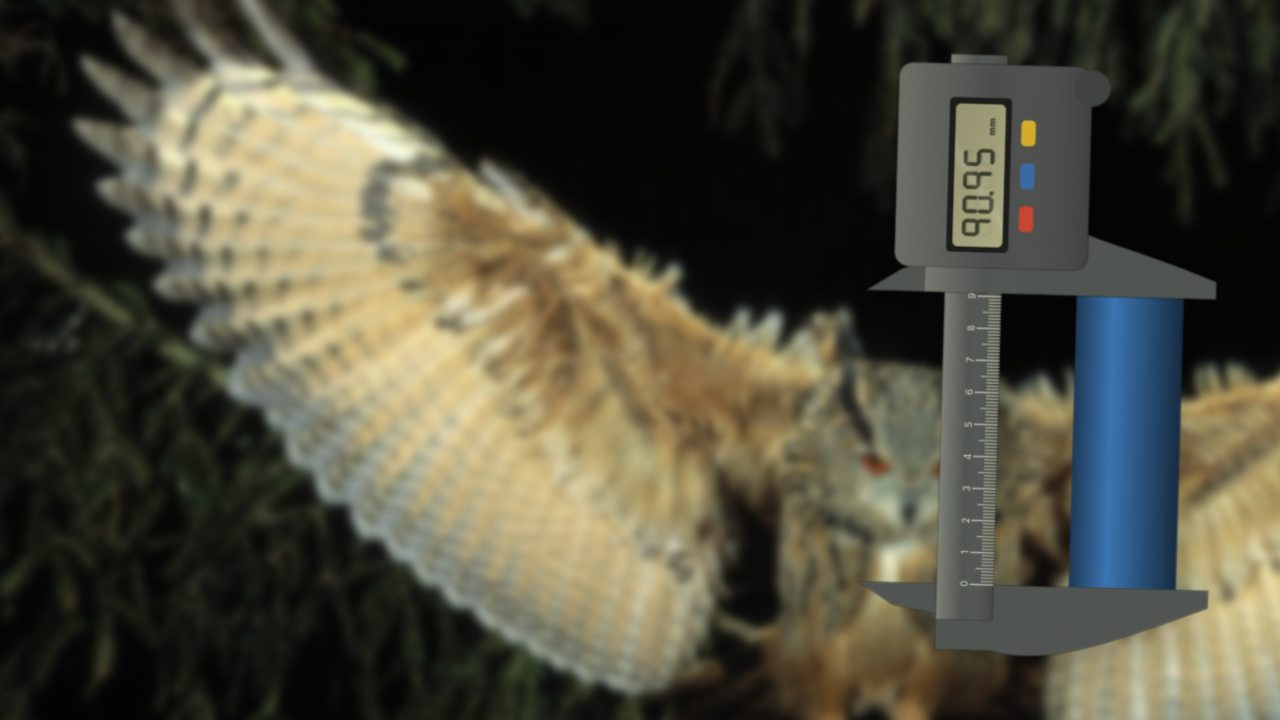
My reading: mm 90.95
